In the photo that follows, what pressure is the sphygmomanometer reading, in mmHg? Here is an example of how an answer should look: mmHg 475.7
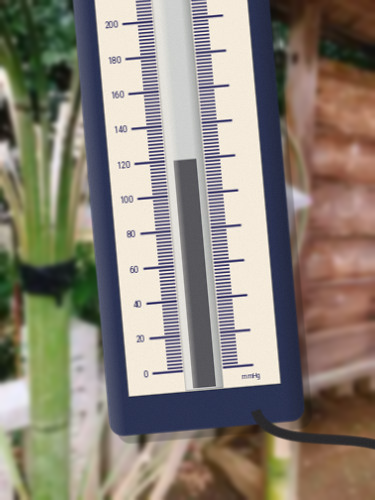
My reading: mmHg 120
